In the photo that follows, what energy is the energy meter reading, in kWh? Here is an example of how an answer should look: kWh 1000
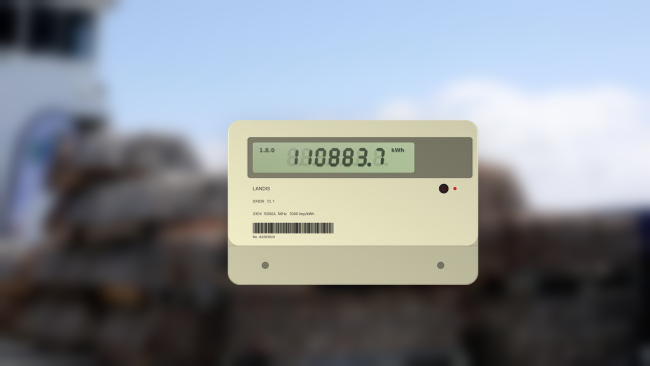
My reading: kWh 110883.7
